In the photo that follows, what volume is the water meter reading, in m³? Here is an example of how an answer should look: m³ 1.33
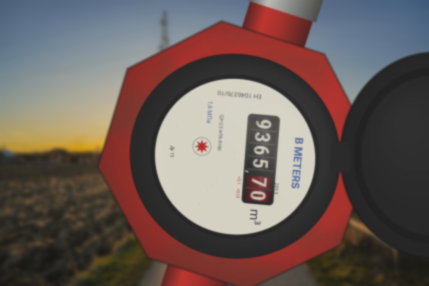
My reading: m³ 9365.70
